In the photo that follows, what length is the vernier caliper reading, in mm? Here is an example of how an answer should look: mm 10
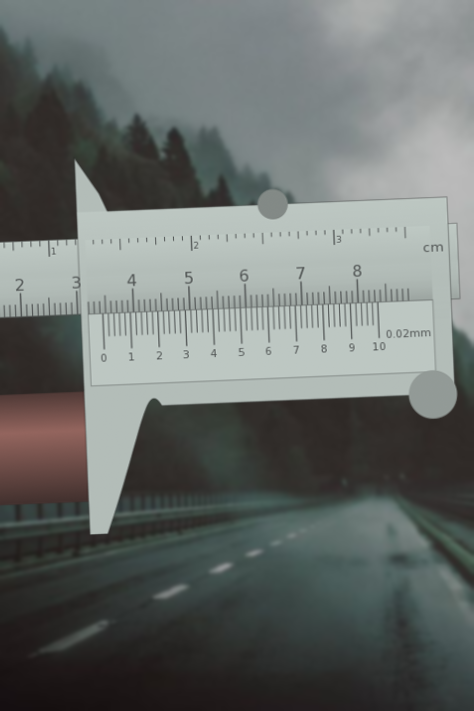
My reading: mm 34.5
